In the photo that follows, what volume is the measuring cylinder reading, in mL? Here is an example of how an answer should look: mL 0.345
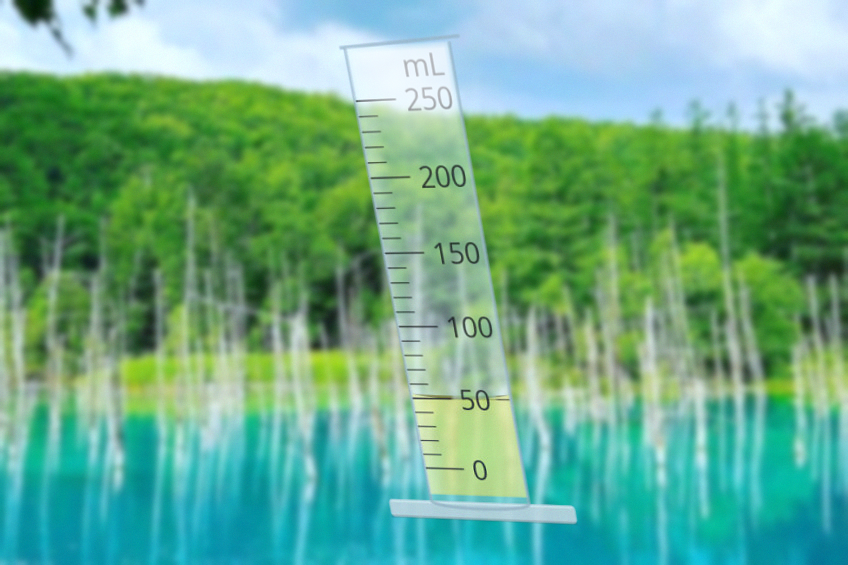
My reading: mL 50
